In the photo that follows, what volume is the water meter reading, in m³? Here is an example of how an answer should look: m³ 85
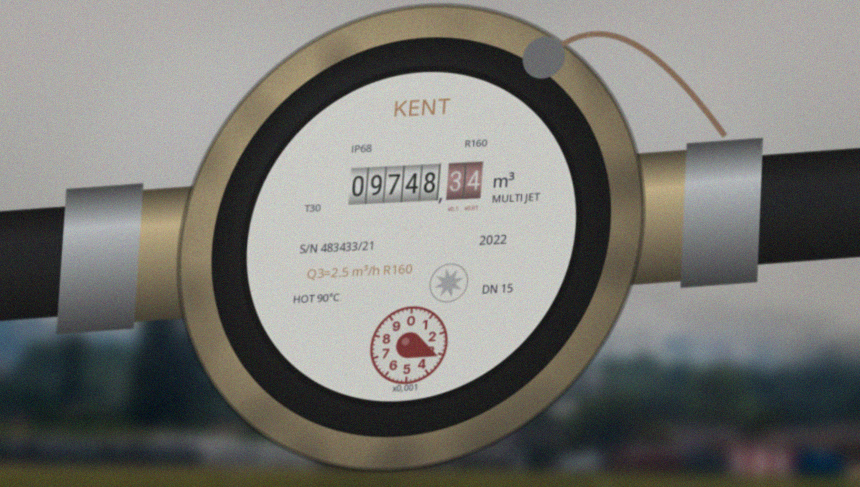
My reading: m³ 9748.343
